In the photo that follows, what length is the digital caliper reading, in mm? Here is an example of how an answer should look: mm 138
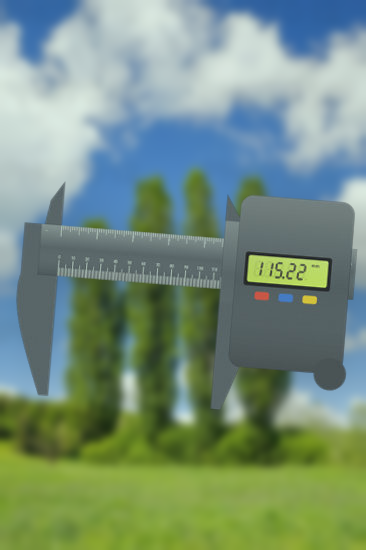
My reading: mm 115.22
